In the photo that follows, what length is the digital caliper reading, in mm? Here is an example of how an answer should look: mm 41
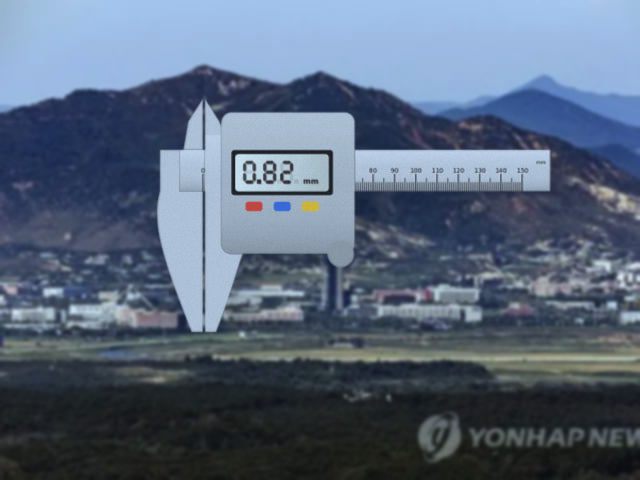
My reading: mm 0.82
